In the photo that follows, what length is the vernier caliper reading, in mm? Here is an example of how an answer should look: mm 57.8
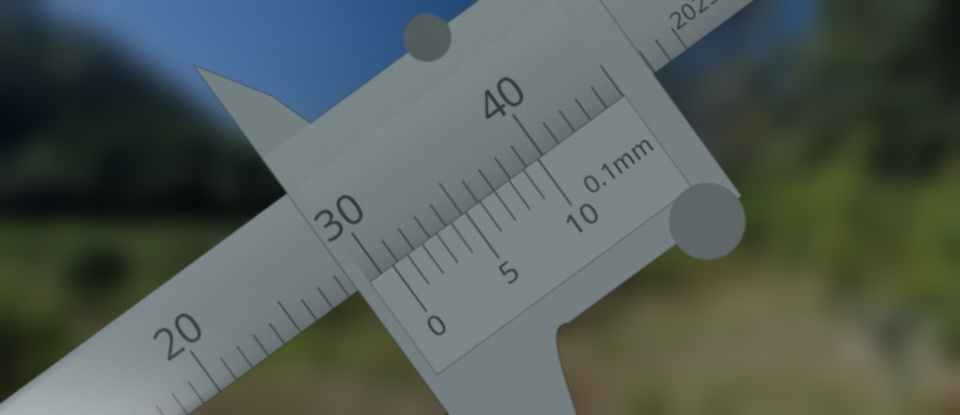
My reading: mm 30.7
